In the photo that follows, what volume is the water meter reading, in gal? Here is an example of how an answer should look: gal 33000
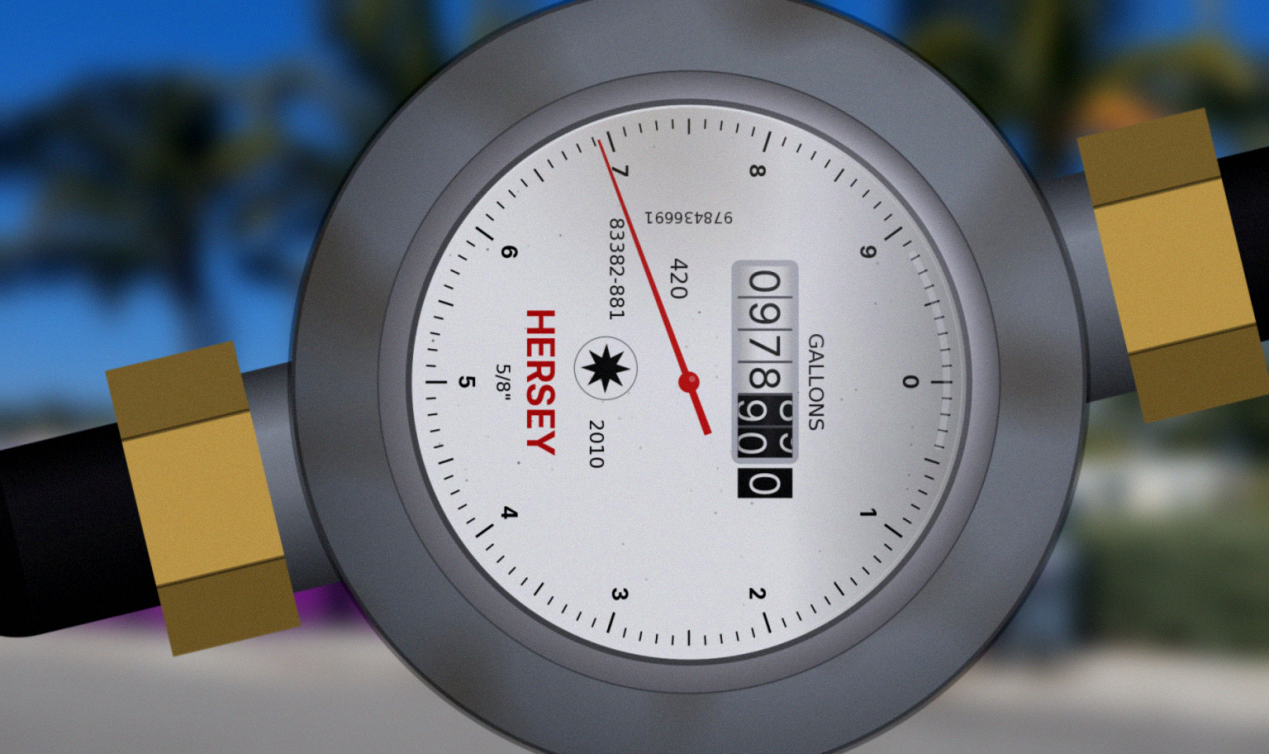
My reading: gal 978896.9
